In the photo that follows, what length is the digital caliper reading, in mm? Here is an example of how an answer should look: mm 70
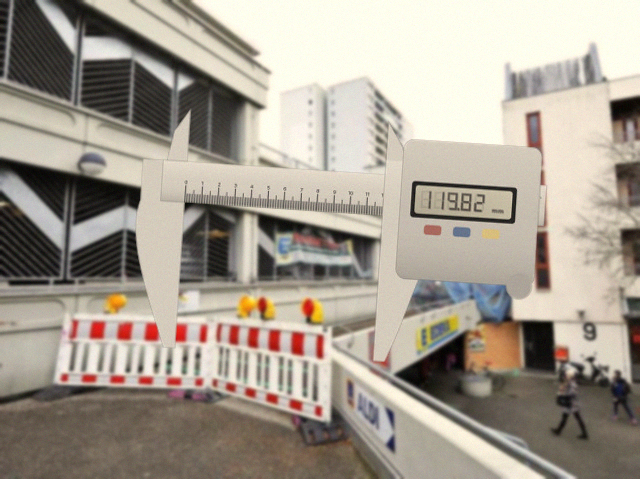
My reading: mm 119.82
